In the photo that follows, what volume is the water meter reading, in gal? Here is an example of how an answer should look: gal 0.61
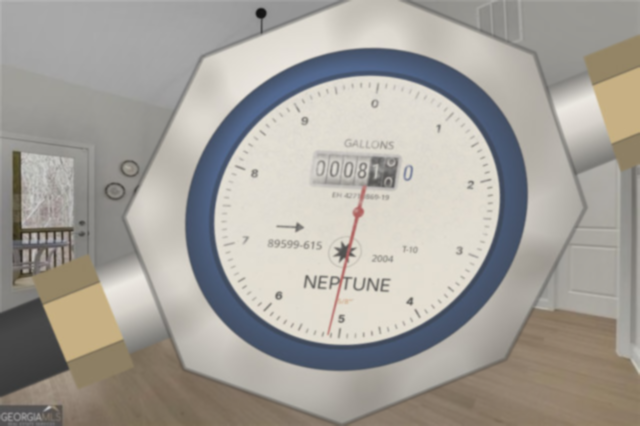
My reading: gal 8185.1
